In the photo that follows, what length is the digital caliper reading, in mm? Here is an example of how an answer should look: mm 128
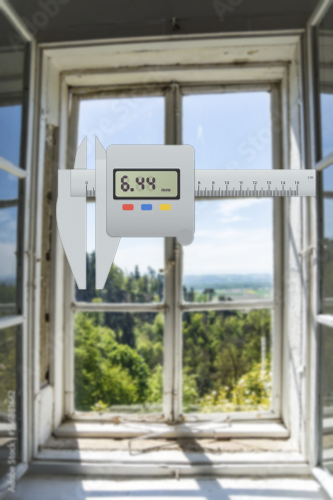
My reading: mm 6.44
